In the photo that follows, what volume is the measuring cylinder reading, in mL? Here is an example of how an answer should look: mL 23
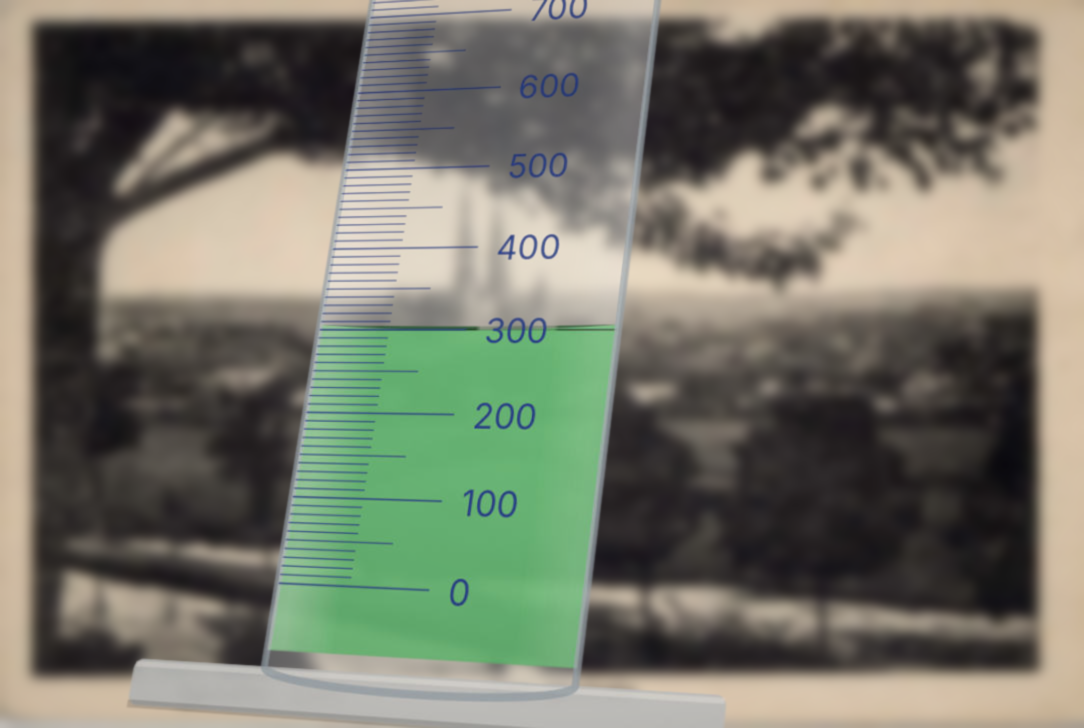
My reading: mL 300
